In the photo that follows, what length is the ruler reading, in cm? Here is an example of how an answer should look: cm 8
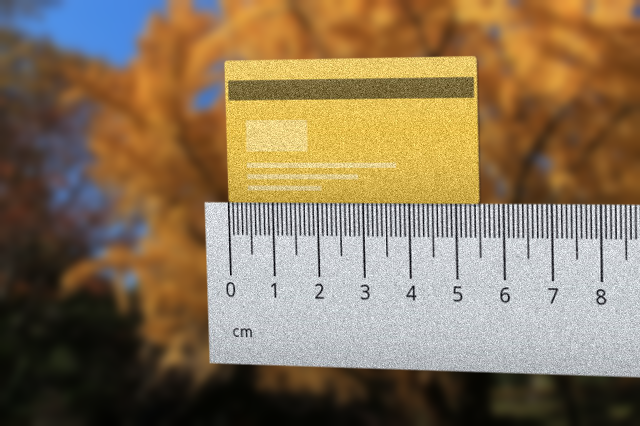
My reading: cm 5.5
